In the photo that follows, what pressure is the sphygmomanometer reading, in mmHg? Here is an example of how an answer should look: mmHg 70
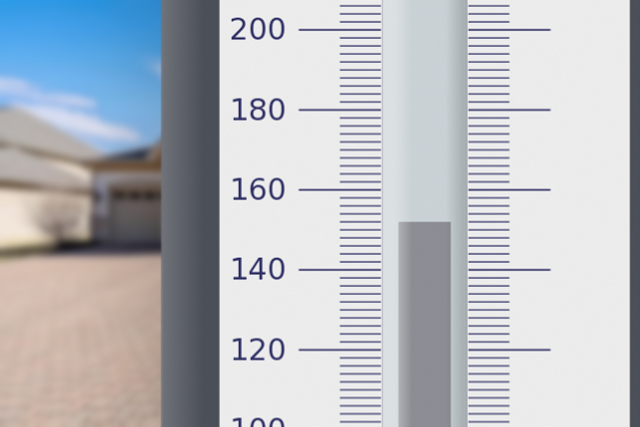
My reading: mmHg 152
